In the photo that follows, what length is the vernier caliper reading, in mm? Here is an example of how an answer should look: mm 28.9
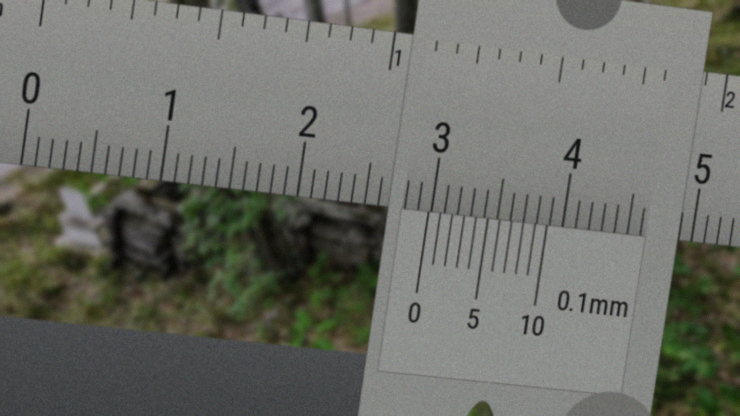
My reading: mm 29.8
